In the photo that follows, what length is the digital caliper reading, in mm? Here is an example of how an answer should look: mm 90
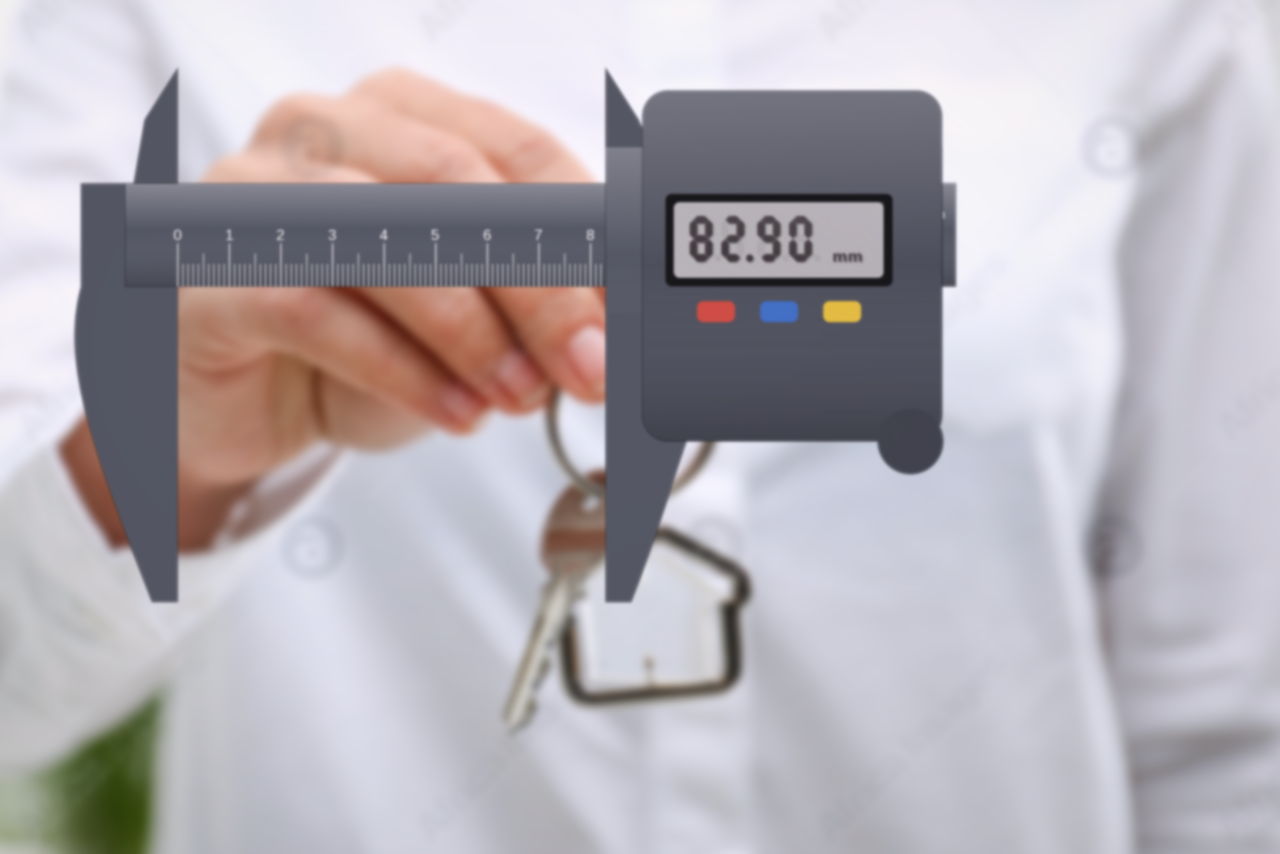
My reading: mm 82.90
